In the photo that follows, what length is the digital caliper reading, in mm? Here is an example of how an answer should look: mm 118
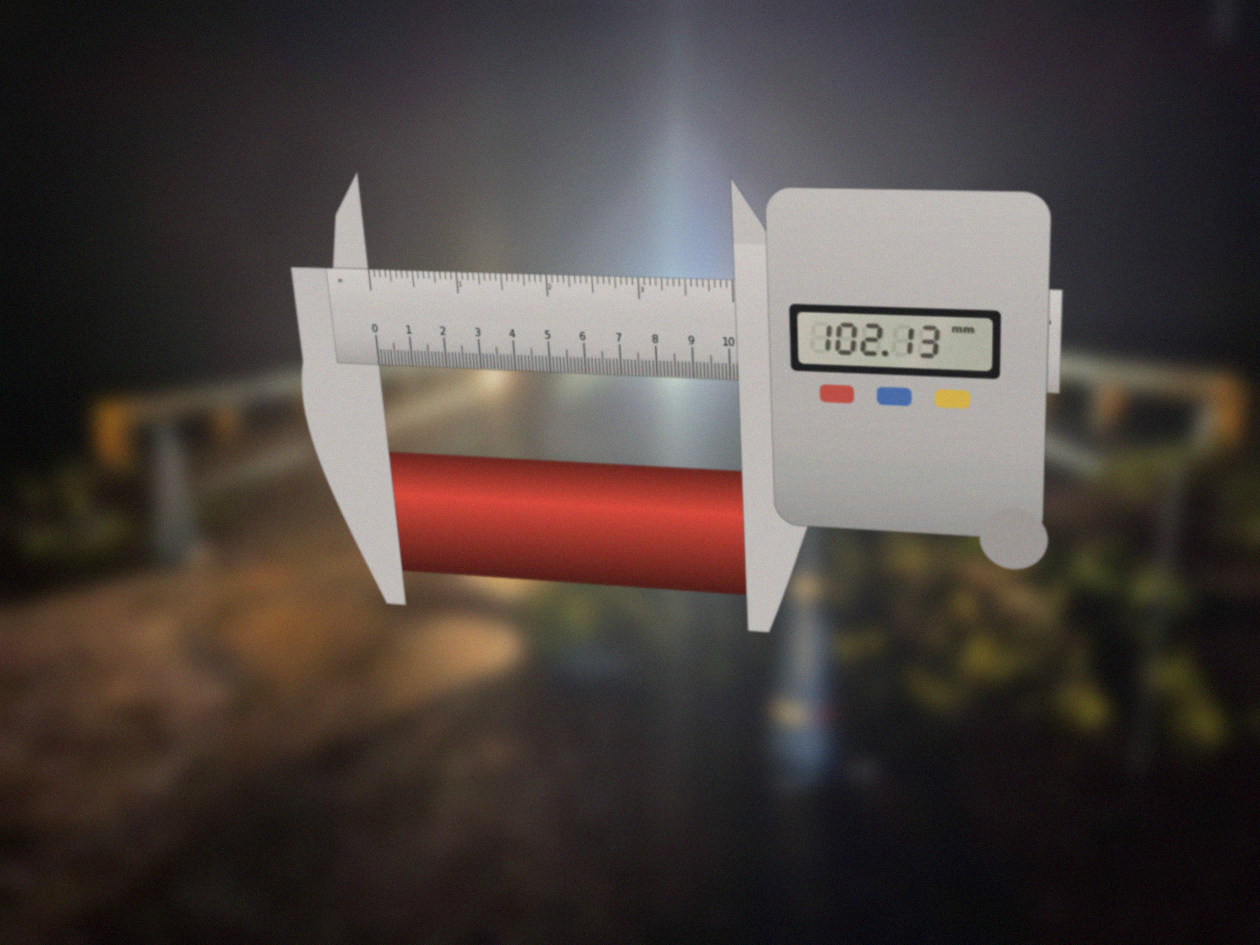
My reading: mm 102.13
